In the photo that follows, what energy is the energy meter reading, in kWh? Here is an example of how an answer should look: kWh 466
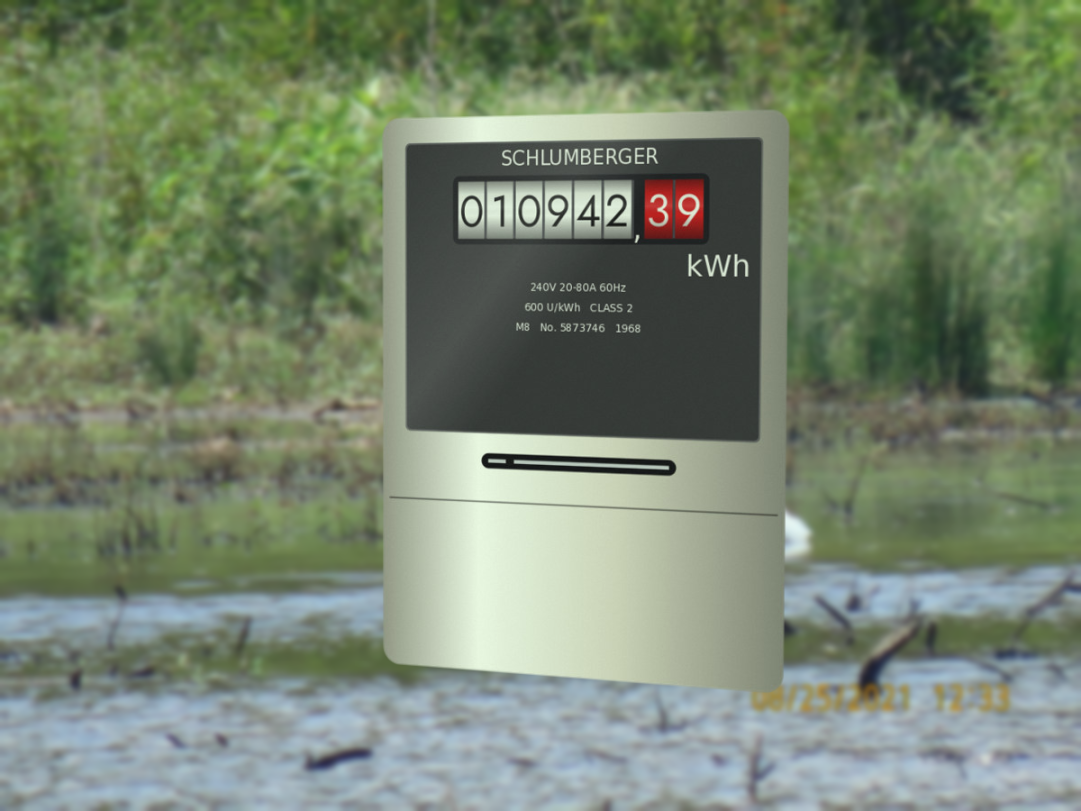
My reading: kWh 10942.39
